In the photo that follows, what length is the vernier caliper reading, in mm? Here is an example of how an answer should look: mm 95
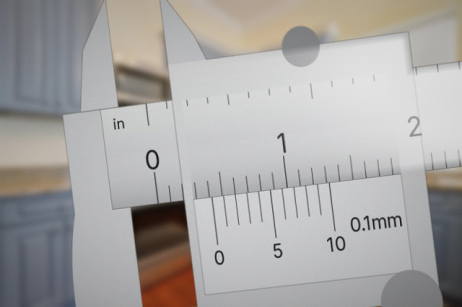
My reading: mm 4.2
